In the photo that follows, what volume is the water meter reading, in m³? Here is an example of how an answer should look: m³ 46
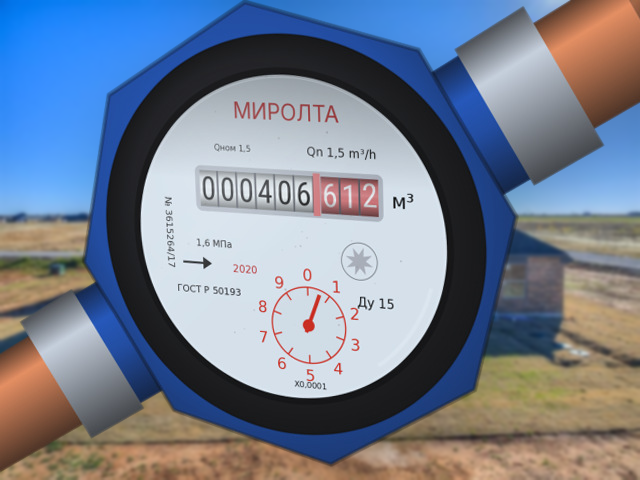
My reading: m³ 406.6120
